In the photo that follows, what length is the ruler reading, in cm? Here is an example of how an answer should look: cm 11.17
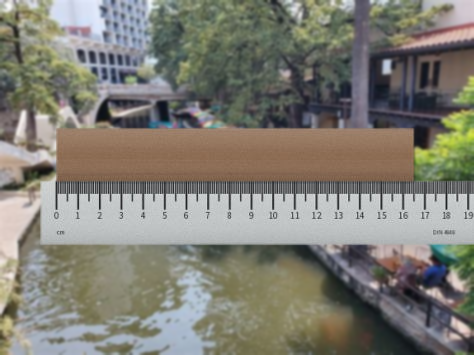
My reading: cm 16.5
